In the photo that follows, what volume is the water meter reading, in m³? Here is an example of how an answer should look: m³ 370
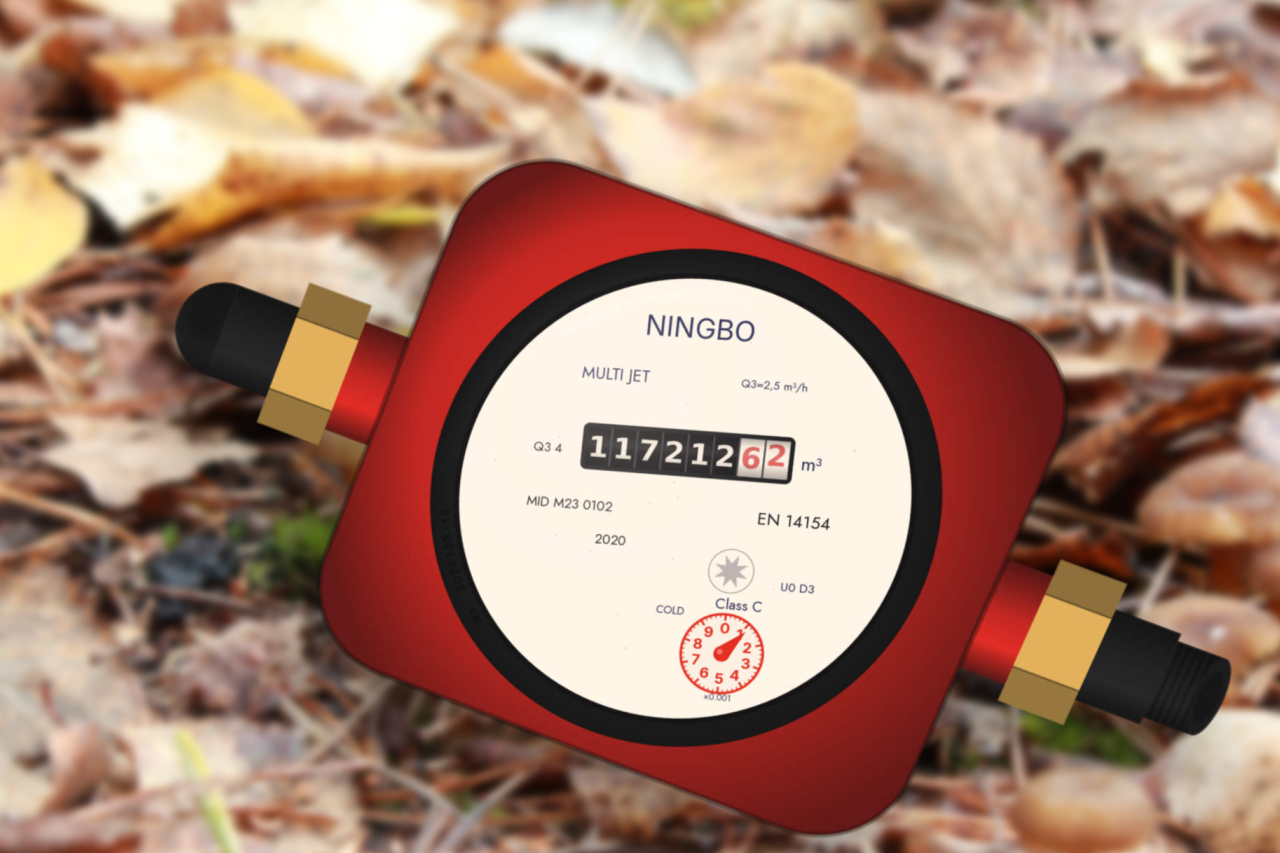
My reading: m³ 117212.621
